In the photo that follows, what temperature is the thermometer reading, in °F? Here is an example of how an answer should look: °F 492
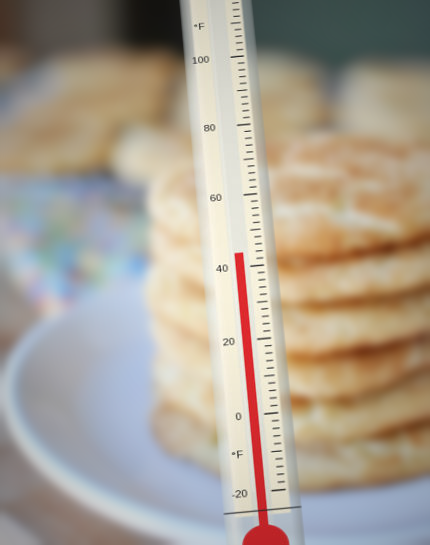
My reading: °F 44
